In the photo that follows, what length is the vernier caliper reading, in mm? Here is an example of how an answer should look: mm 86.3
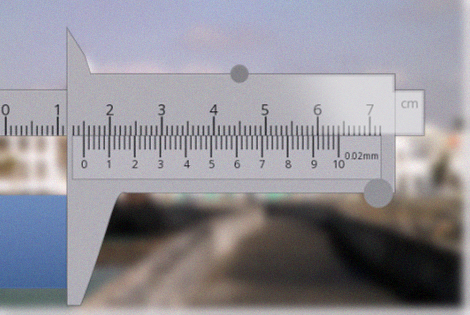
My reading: mm 15.0
